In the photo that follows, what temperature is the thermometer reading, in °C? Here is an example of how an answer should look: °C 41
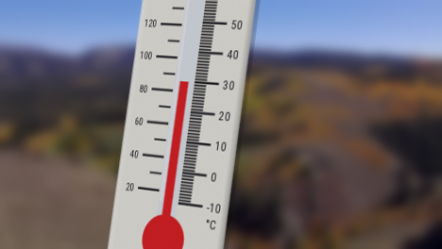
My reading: °C 30
